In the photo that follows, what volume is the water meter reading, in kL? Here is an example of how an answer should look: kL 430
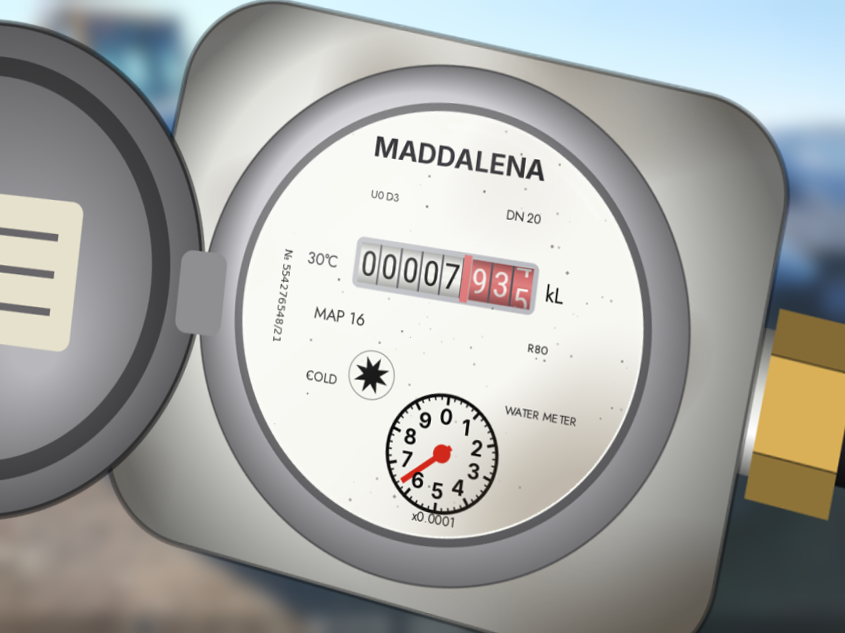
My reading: kL 7.9346
